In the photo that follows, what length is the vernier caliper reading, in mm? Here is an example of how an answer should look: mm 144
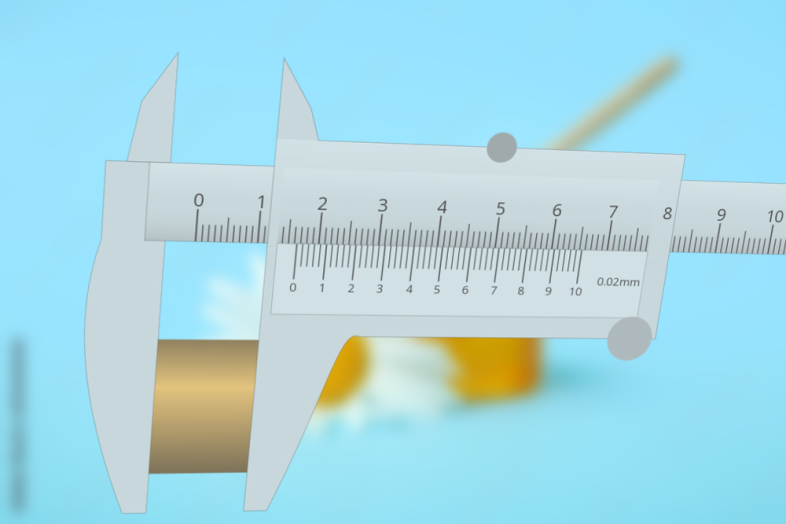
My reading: mm 16.4
